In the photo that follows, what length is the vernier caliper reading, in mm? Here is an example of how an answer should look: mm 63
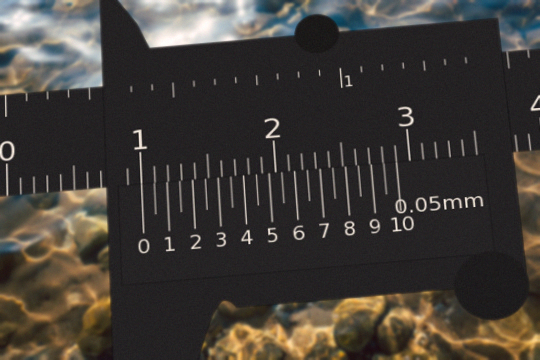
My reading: mm 10.0
